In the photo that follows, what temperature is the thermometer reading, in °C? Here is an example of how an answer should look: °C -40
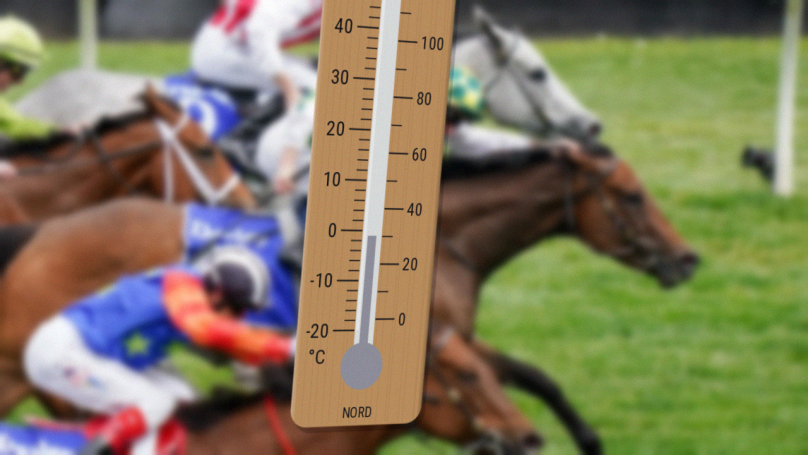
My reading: °C -1
